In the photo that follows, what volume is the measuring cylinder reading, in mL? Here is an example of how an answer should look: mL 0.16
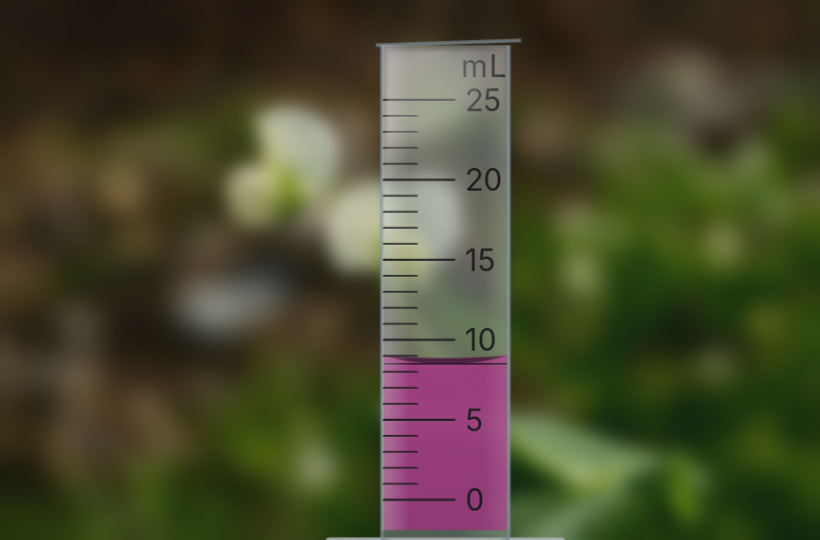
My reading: mL 8.5
